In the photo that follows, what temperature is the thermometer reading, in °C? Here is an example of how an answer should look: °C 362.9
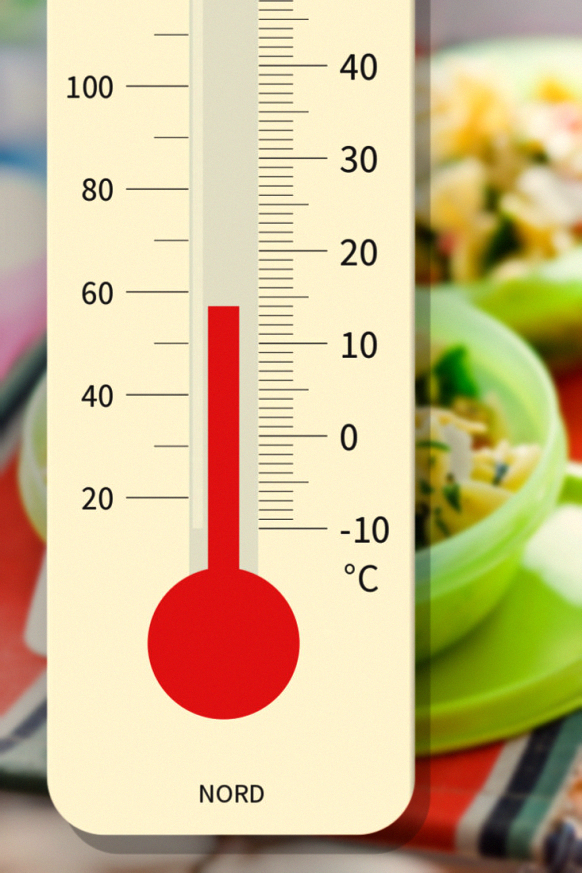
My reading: °C 14
